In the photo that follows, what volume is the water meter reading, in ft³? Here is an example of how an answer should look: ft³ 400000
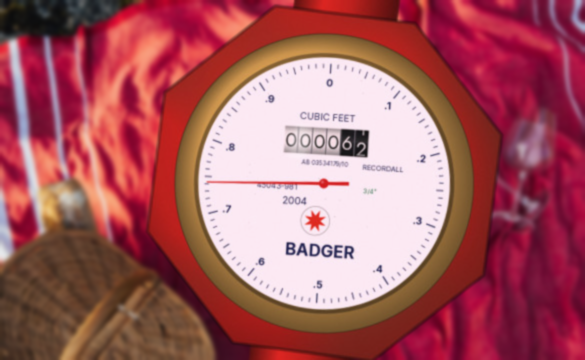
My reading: ft³ 61.74
